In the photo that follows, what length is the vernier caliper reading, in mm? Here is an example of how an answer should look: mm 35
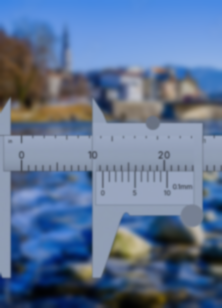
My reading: mm 11.4
